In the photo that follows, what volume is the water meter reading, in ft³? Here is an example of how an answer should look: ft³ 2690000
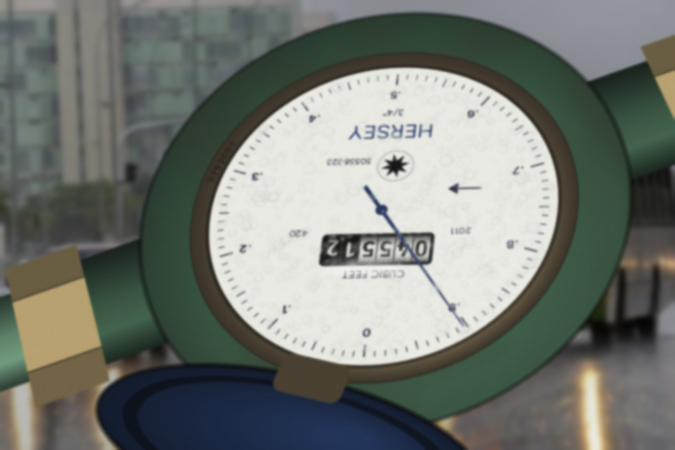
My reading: ft³ 45511.90
